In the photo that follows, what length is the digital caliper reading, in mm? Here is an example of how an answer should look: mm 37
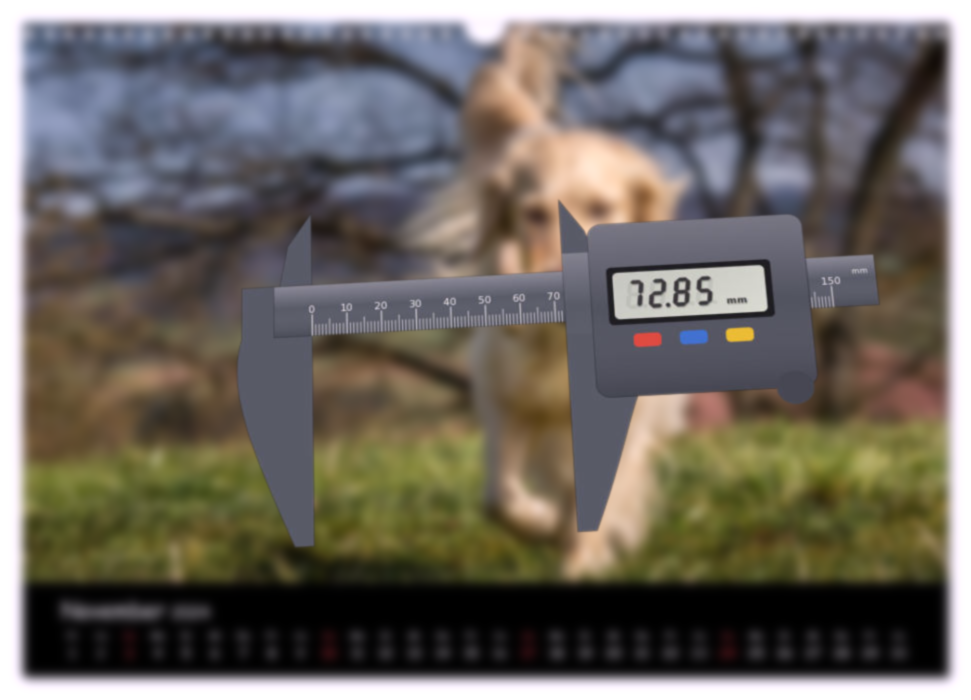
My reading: mm 72.85
